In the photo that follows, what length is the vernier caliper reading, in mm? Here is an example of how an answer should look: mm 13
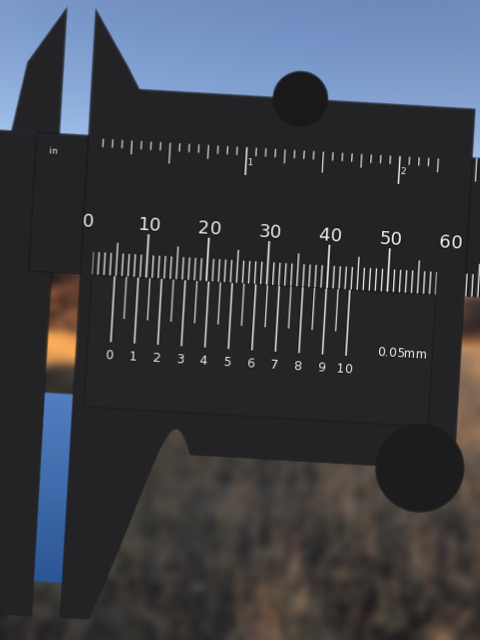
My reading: mm 4.8
